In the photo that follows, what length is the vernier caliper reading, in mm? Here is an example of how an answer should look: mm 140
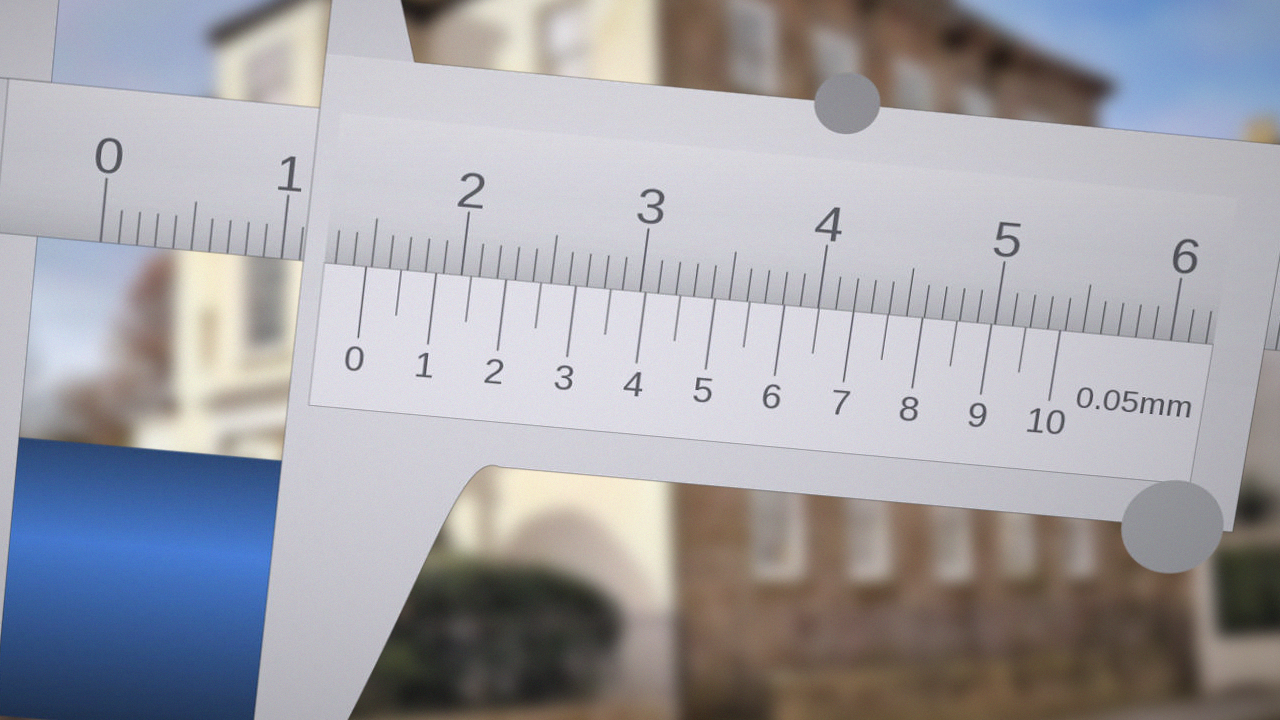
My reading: mm 14.7
